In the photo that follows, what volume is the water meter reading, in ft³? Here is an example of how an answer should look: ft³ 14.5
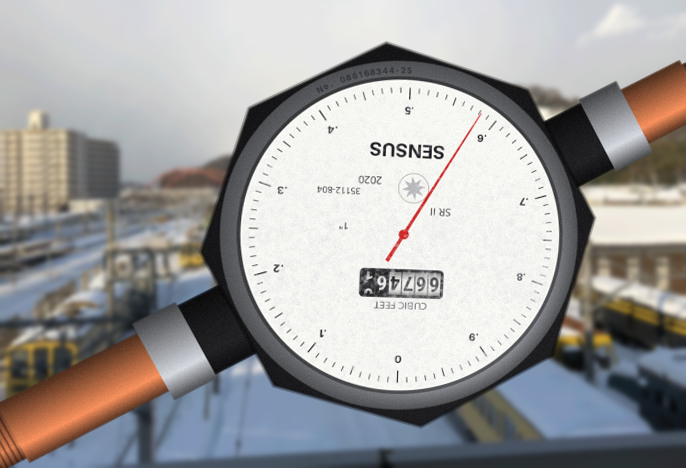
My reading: ft³ 667460.58
